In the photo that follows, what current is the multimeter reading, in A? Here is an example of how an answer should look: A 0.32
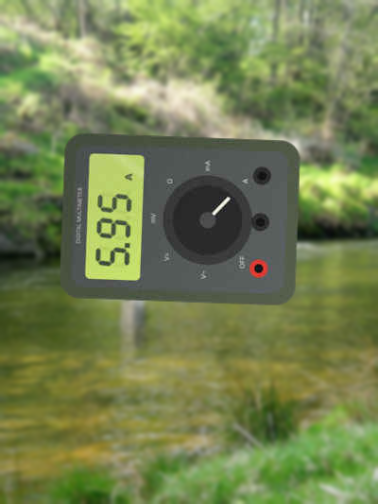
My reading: A 5.95
